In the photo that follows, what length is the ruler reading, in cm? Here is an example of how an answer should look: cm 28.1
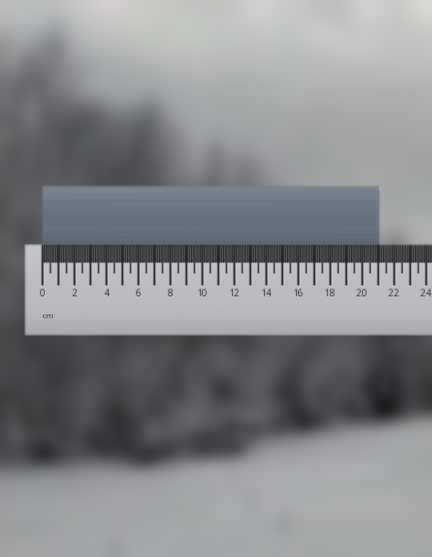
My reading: cm 21
